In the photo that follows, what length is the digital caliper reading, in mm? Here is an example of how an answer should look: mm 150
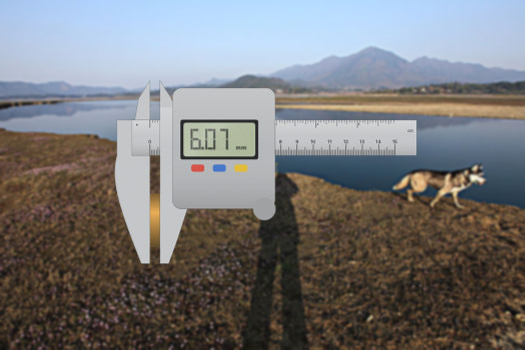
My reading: mm 6.07
